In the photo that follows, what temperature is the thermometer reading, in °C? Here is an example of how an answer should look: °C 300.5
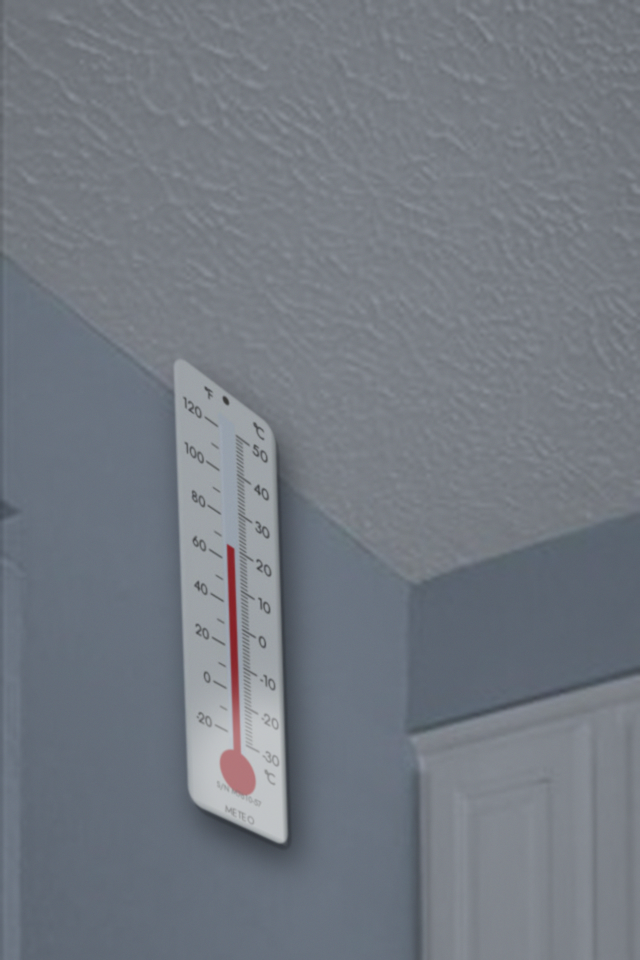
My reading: °C 20
